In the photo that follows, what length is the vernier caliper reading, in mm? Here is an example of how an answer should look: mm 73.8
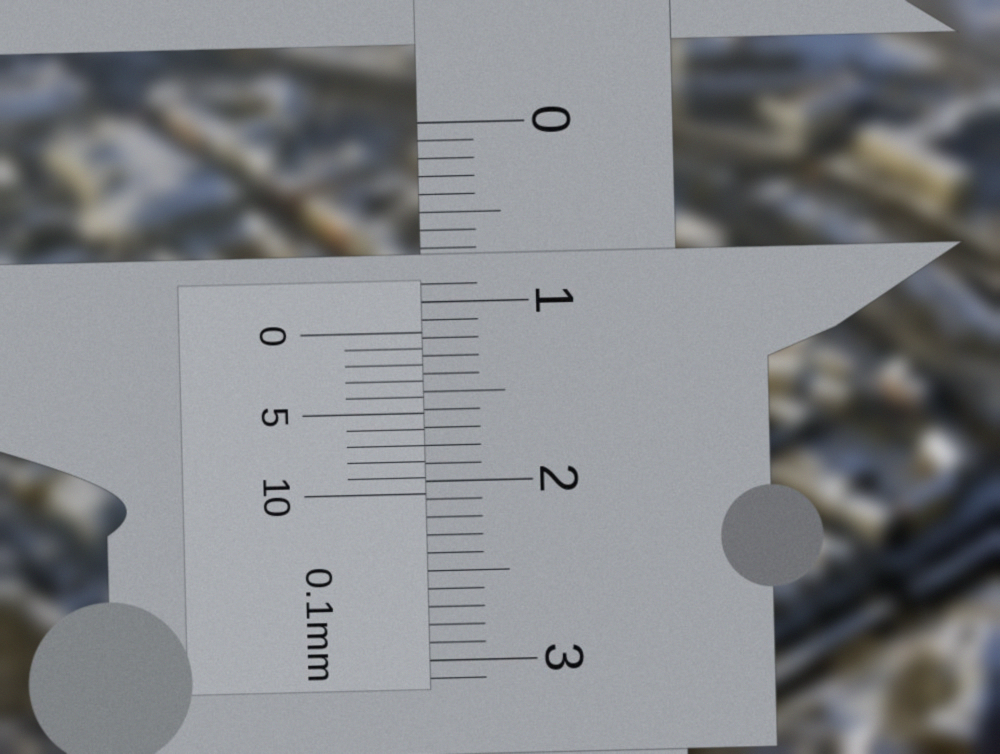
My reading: mm 11.7
